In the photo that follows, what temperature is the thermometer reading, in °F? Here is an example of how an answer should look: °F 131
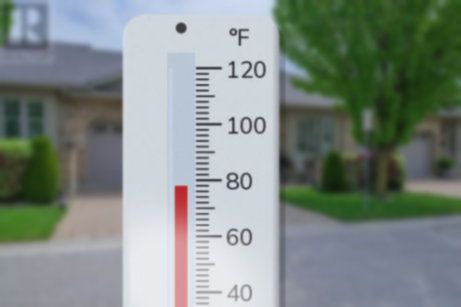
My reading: °F 78
